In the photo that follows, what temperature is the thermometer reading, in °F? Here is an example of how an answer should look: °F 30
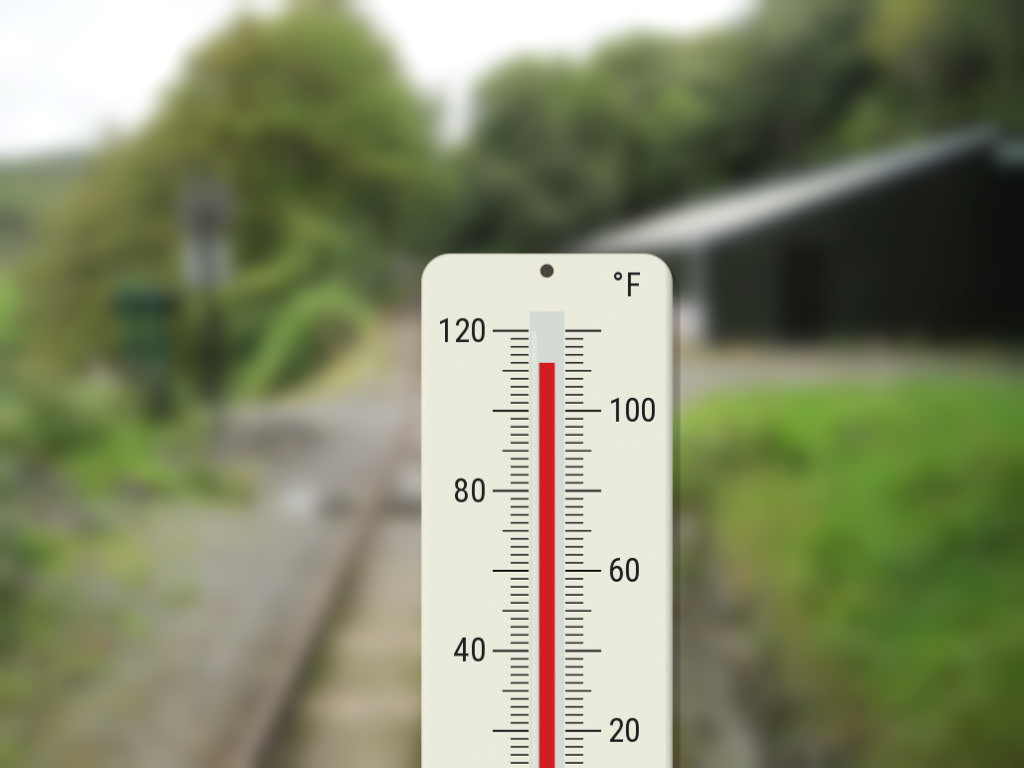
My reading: °F 112
